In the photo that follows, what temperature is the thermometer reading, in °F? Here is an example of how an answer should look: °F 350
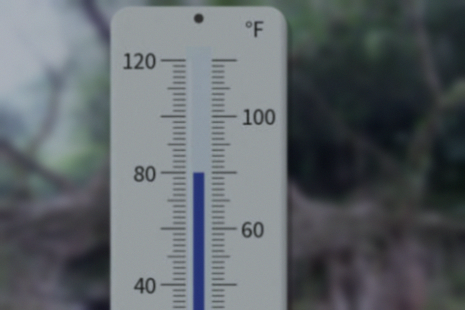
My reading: °F 80
